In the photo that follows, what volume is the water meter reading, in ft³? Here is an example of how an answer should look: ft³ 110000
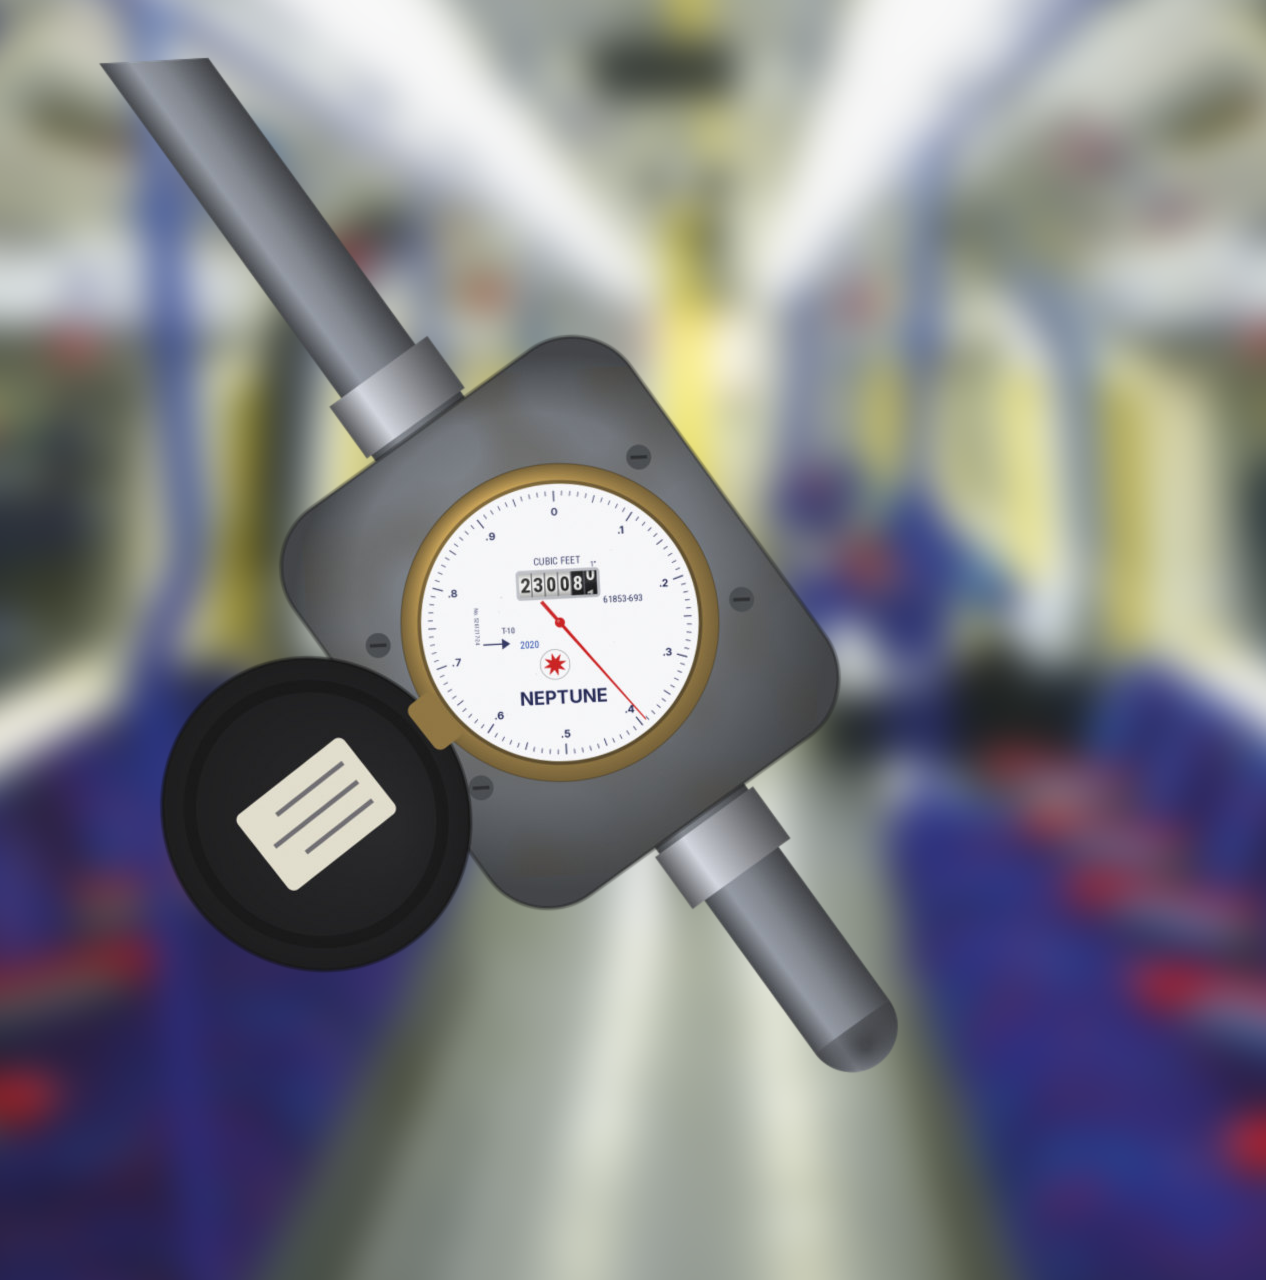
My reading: ft³ 230080.39
